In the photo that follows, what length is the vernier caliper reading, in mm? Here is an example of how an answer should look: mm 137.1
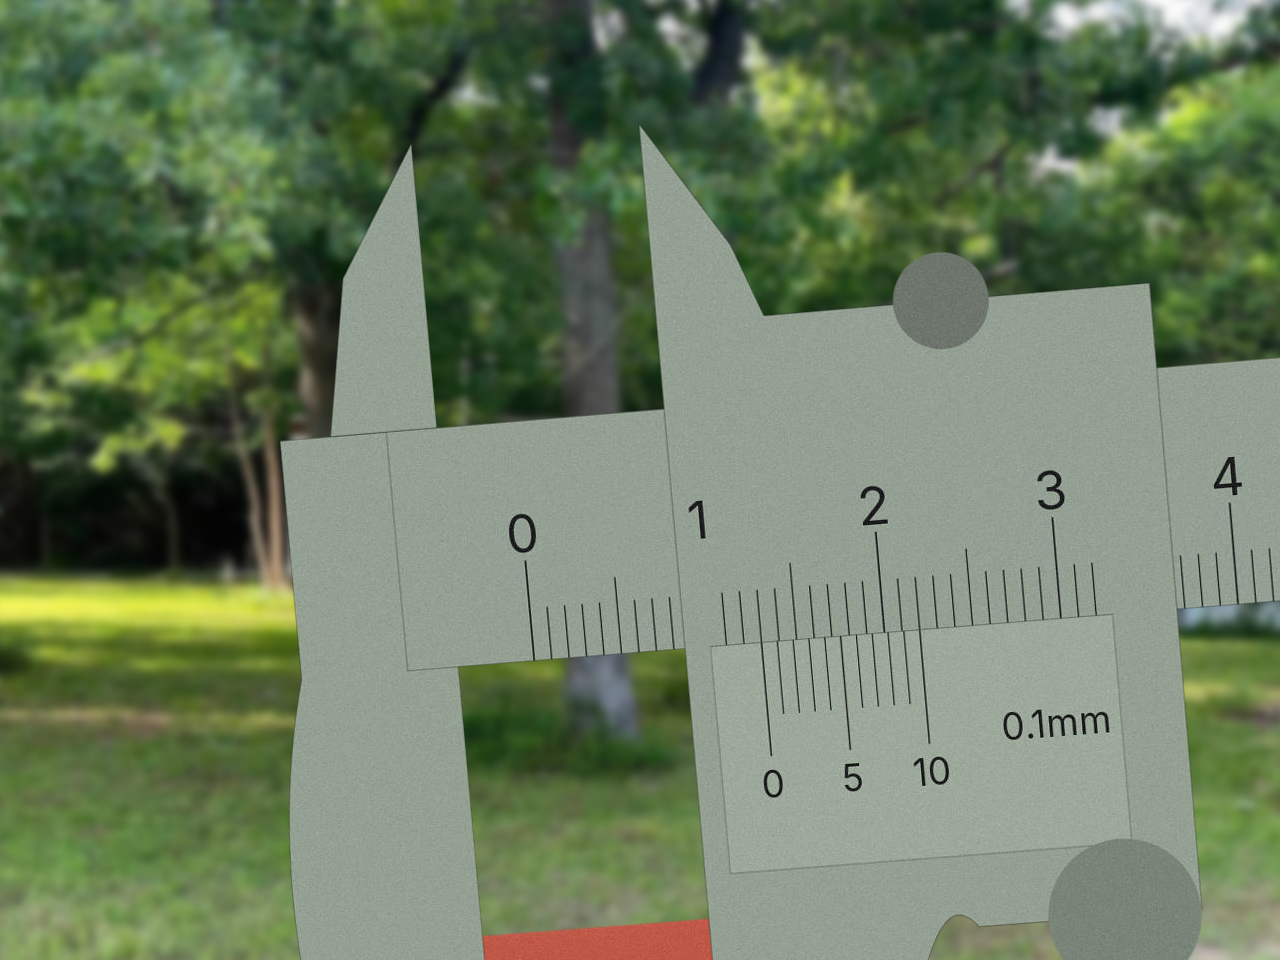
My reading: mm 13.0
